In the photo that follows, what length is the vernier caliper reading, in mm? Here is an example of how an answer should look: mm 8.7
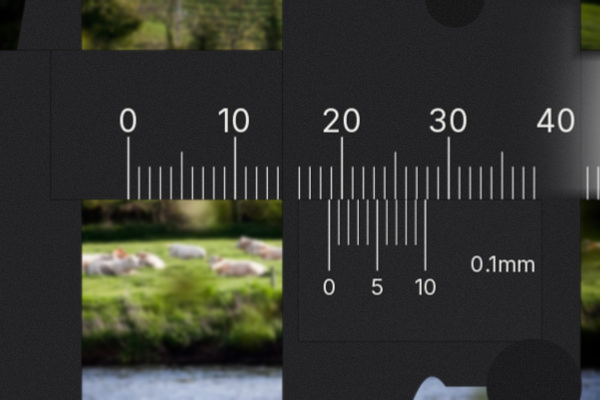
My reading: mm 18.8
